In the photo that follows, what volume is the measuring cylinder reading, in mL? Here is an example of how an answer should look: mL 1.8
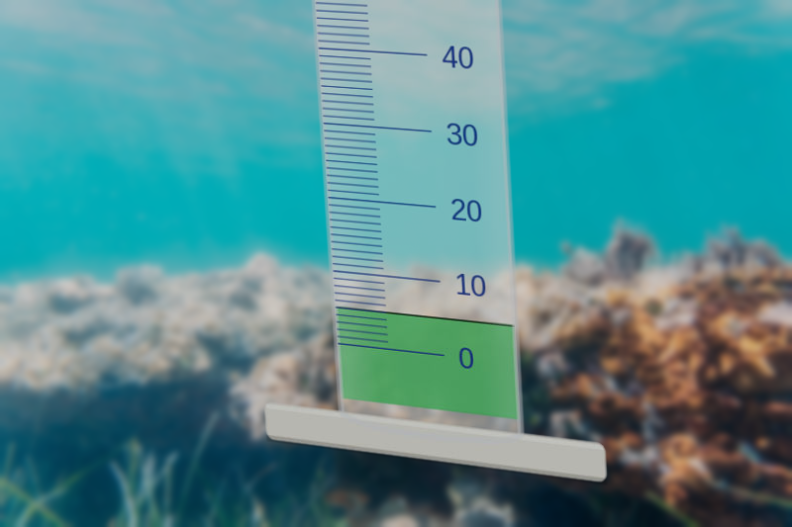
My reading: mL 5
